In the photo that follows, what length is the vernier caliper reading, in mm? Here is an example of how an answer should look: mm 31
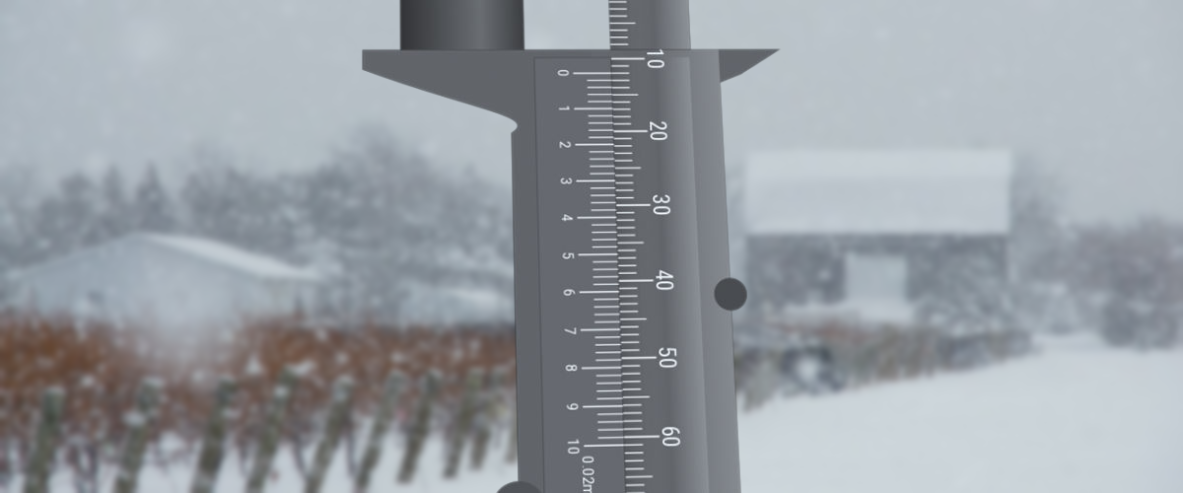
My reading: mm 12.0
